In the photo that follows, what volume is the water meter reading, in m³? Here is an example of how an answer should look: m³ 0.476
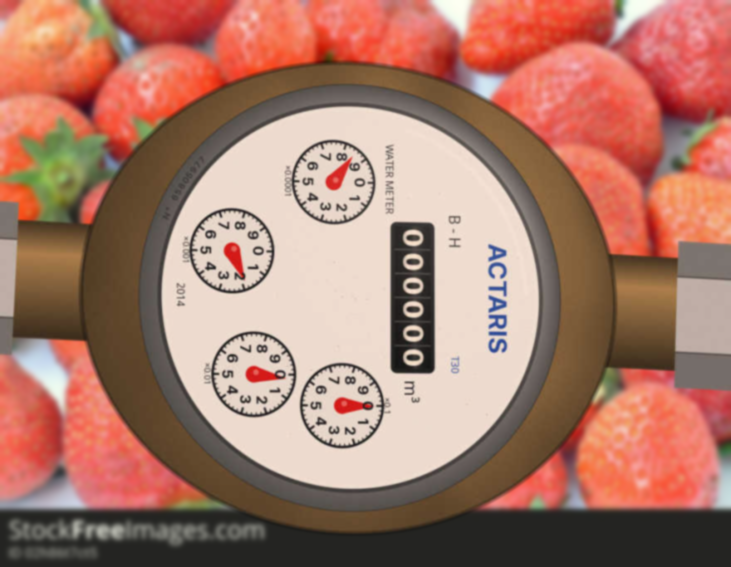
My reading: m³ 0.0018
